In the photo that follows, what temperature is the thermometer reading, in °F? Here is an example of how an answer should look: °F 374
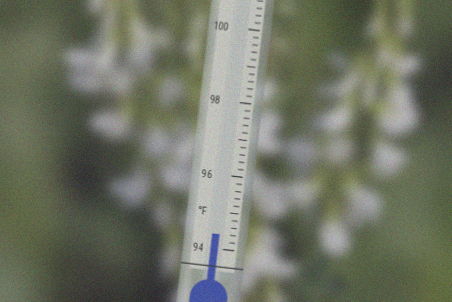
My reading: °F 94.4
